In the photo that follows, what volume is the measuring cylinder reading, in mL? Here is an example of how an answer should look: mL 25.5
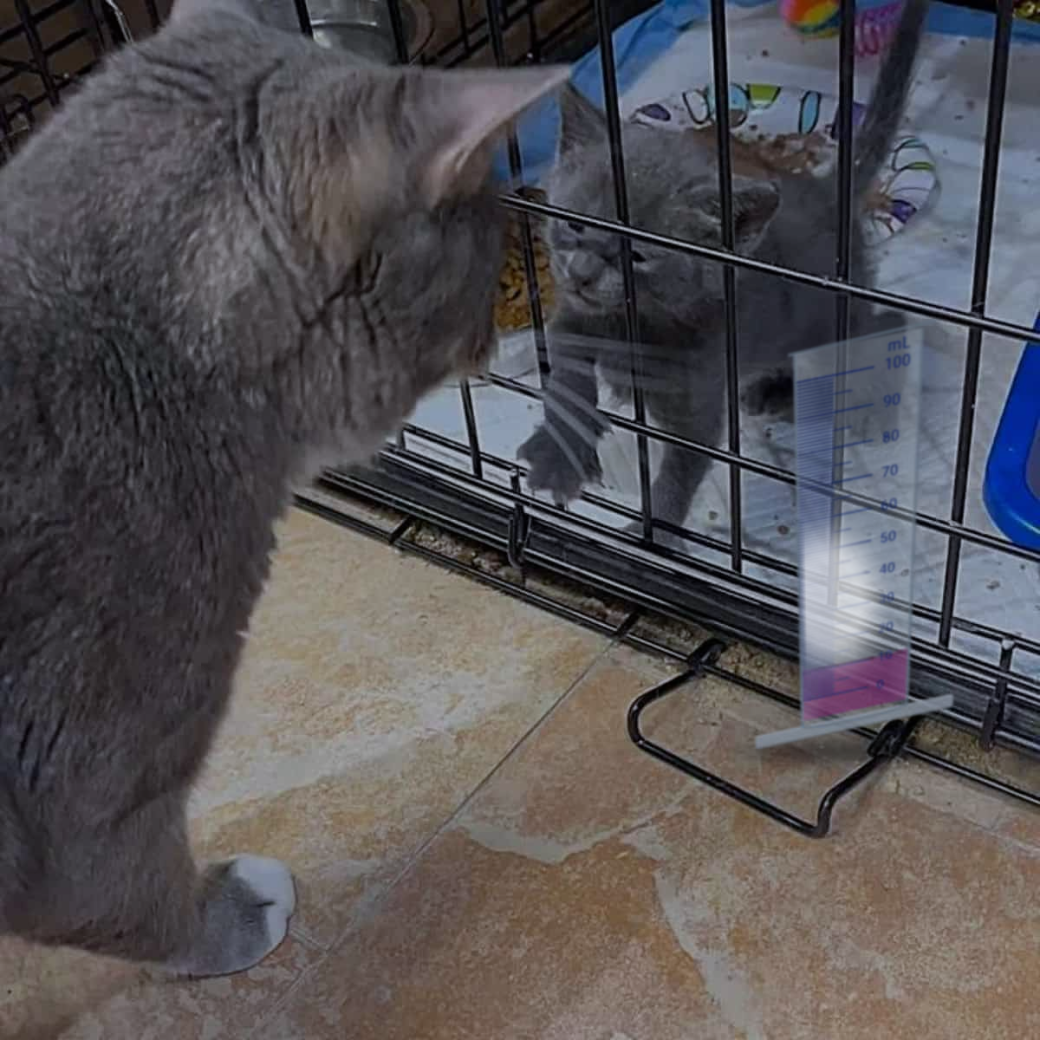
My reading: mL 10
